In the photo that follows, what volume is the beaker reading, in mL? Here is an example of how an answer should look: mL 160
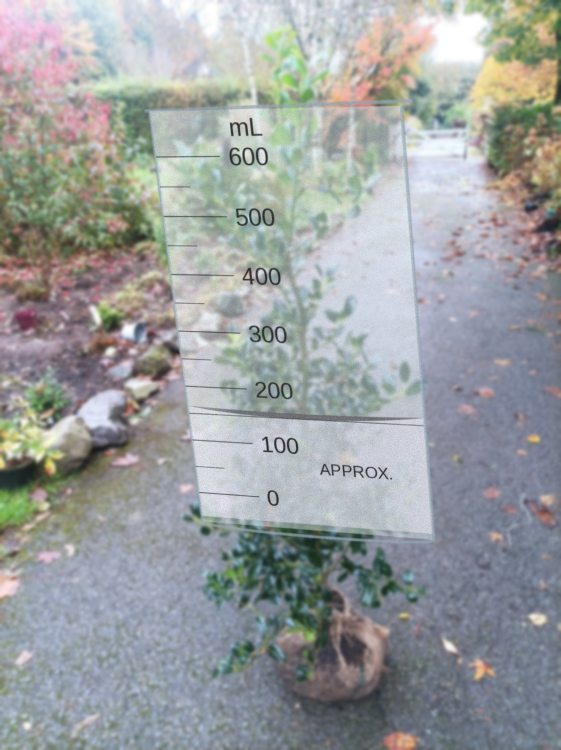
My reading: mL 150
